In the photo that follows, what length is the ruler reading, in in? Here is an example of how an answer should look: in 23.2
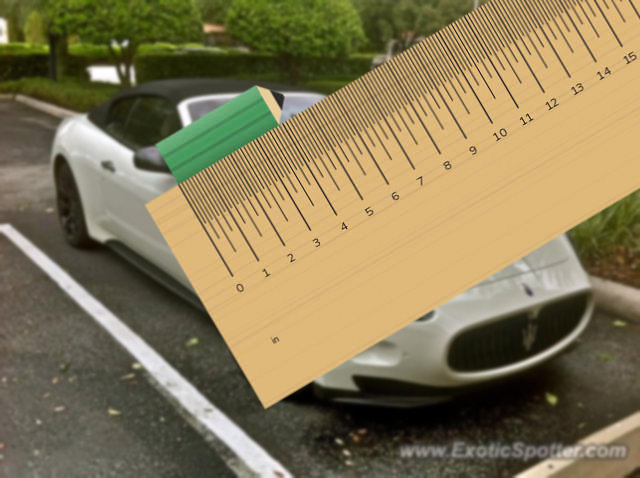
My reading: in 4.5
